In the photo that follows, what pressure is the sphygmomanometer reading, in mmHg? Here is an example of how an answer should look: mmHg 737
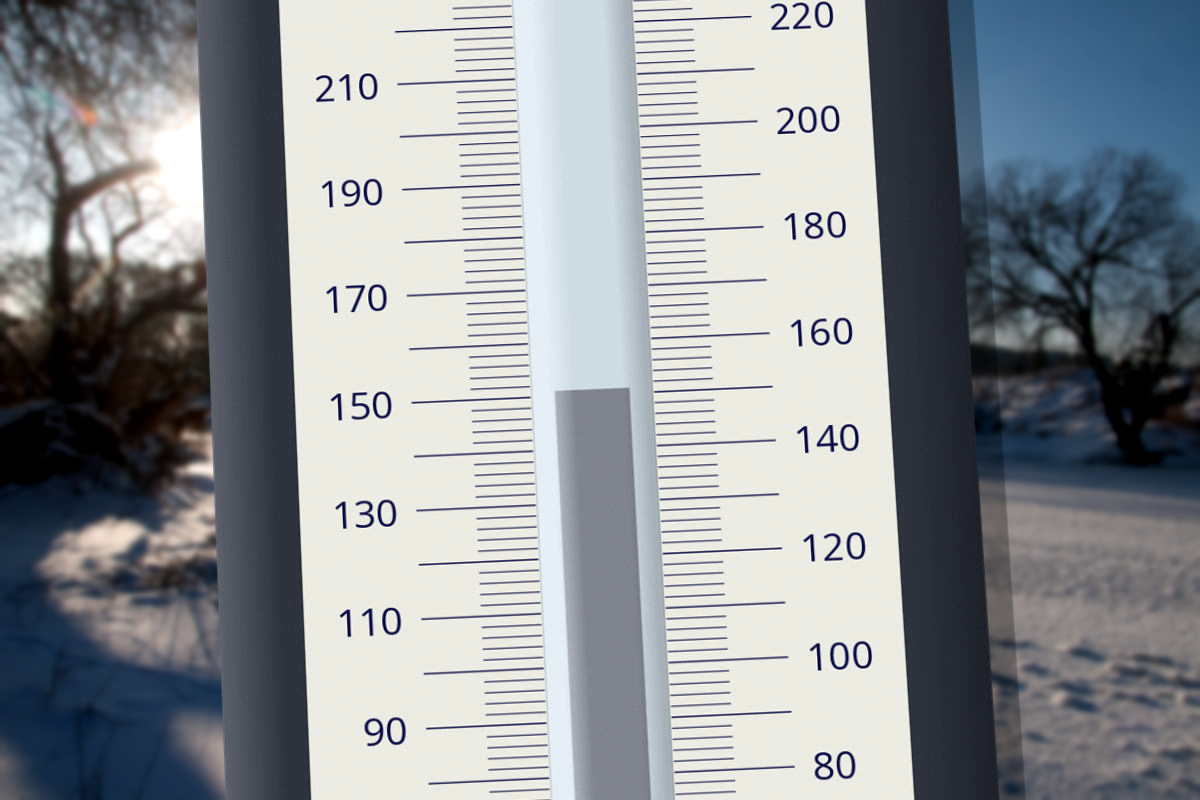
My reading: mmHg 151
